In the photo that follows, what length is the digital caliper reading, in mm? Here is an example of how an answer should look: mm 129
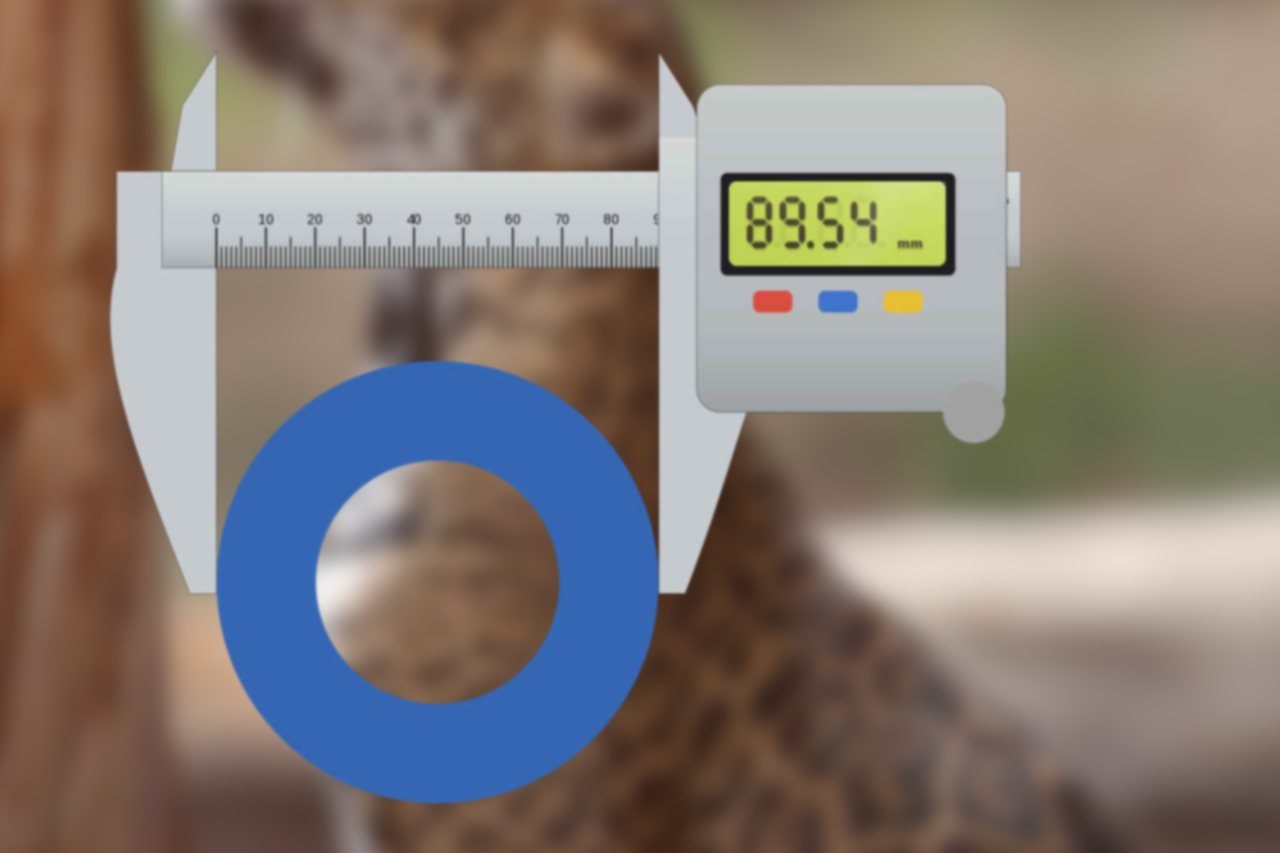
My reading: mm 89.54
